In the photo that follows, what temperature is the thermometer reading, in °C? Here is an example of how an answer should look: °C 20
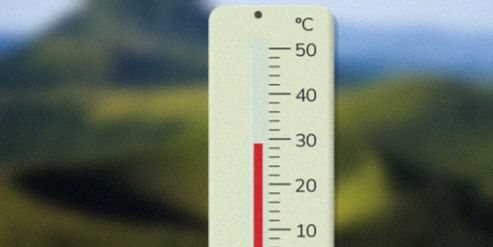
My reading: °C 29
